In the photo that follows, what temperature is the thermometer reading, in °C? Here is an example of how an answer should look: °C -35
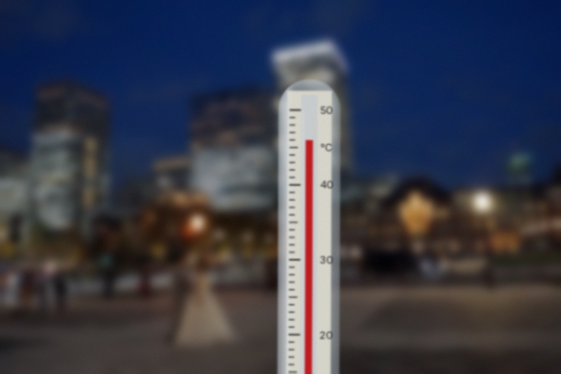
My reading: °C 46
